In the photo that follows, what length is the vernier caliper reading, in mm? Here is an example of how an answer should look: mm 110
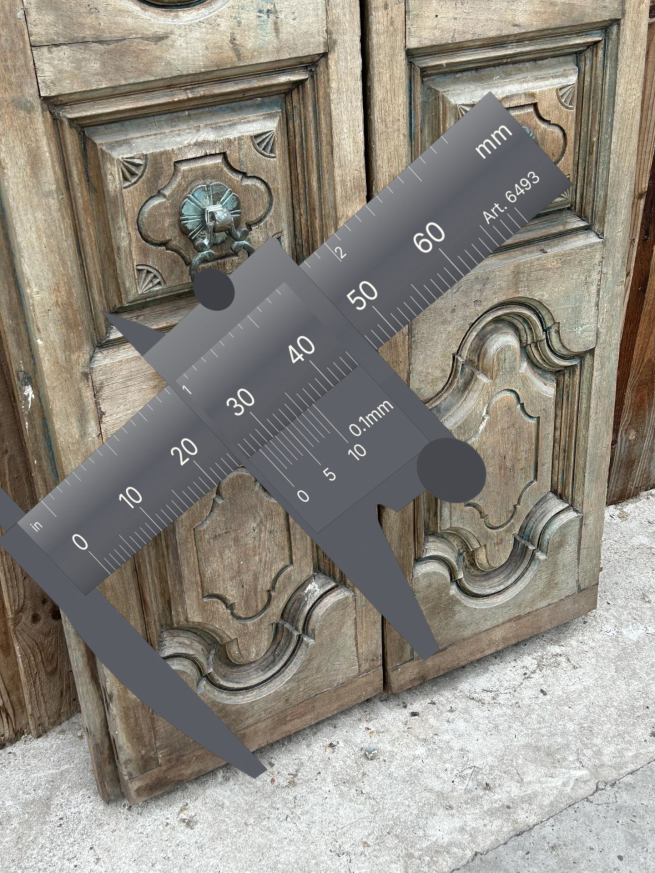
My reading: mm 27.6
